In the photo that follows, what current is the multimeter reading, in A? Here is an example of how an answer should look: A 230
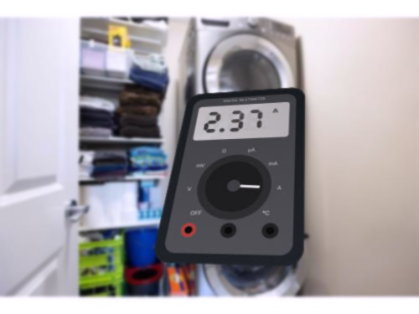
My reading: A 2.37
